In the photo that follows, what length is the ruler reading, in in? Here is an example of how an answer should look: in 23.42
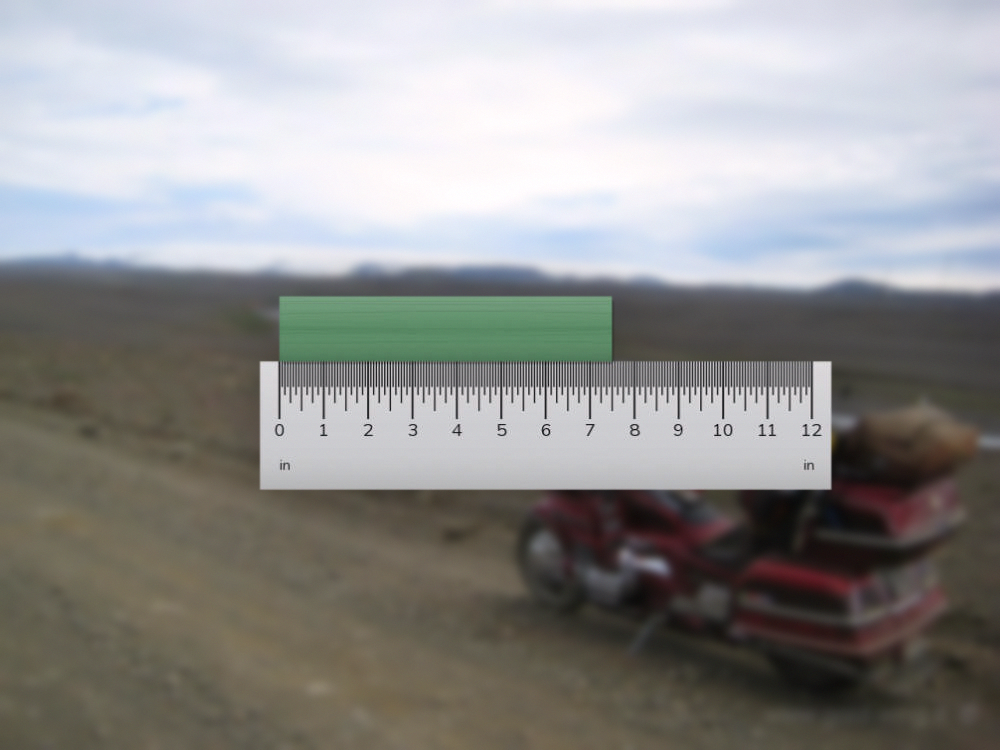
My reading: in 7.5
